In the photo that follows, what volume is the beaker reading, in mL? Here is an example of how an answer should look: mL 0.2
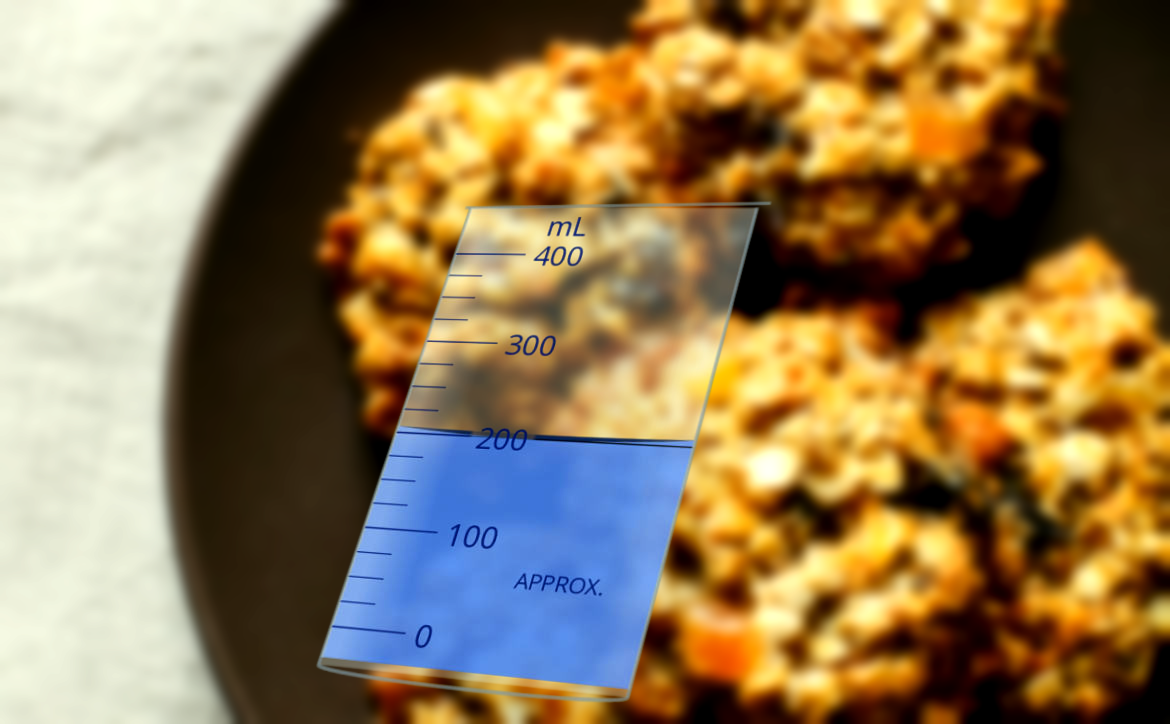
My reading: mL 200
